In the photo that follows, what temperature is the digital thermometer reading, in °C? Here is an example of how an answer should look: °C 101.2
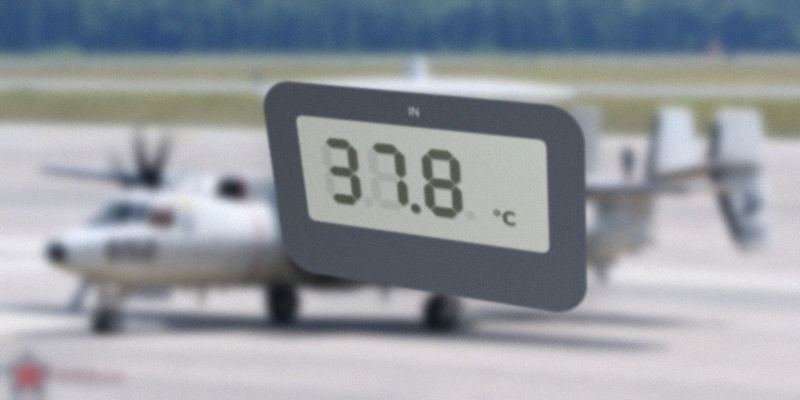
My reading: °C 37.8
